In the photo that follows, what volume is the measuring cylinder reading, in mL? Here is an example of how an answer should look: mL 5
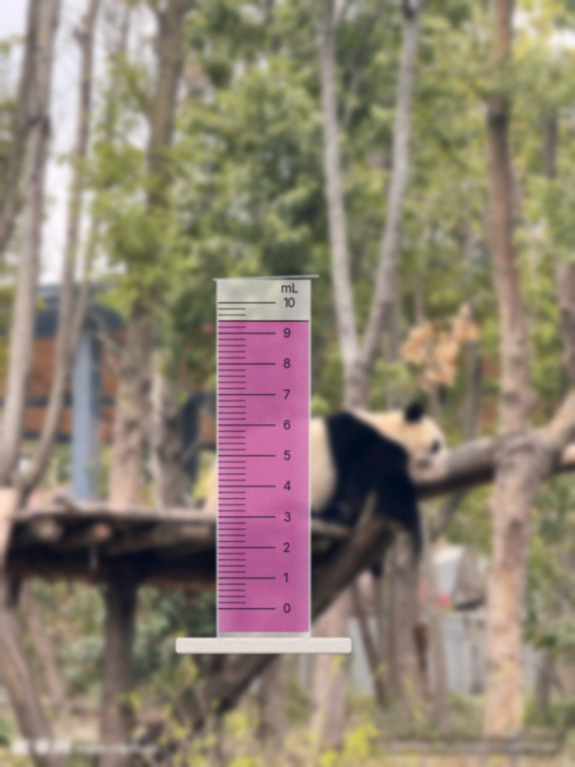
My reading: mL 9.4
